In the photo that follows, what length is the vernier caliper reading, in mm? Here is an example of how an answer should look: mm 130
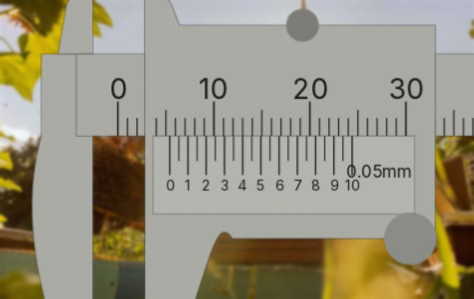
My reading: mm 5.4
